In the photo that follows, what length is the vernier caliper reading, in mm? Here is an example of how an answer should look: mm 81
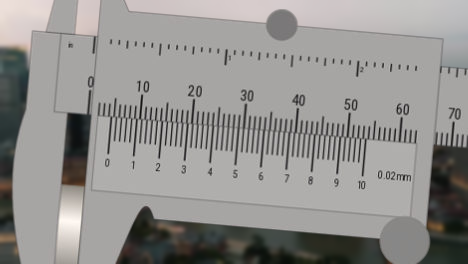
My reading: mm 4.5
